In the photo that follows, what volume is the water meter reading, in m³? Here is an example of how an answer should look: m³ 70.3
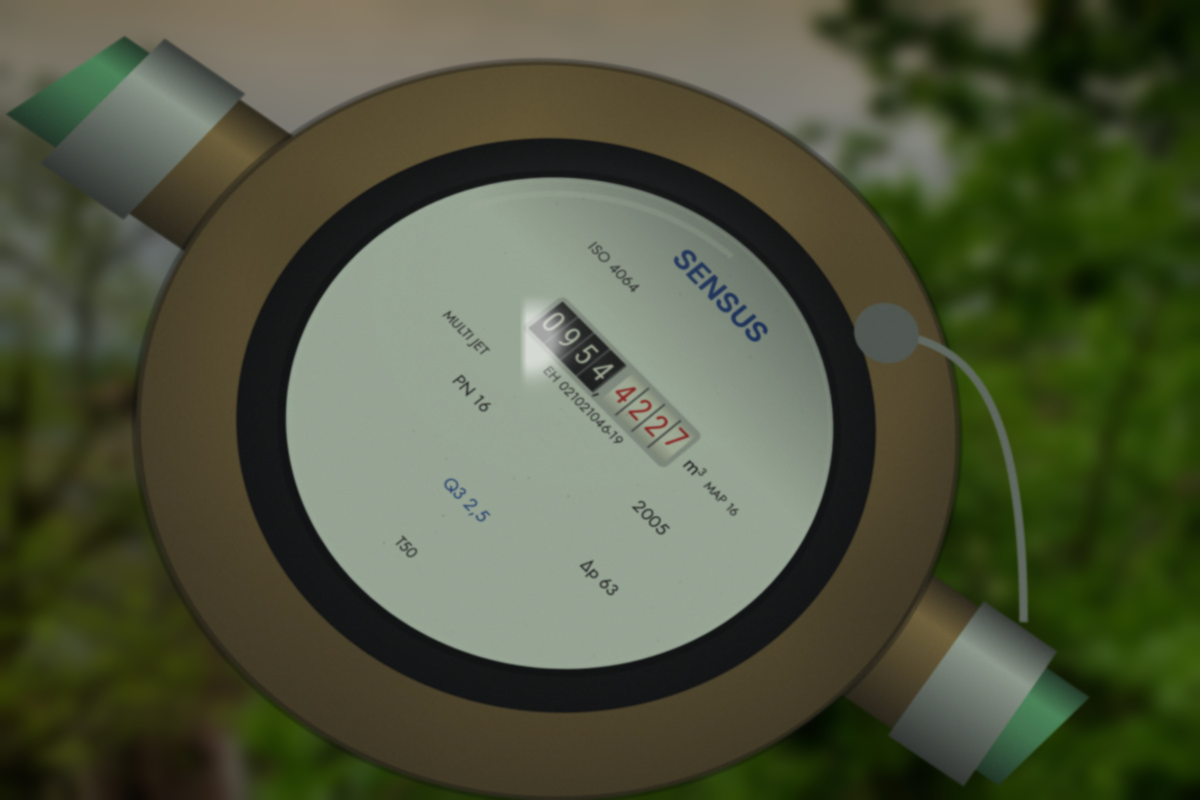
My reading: m³ 954.4227
